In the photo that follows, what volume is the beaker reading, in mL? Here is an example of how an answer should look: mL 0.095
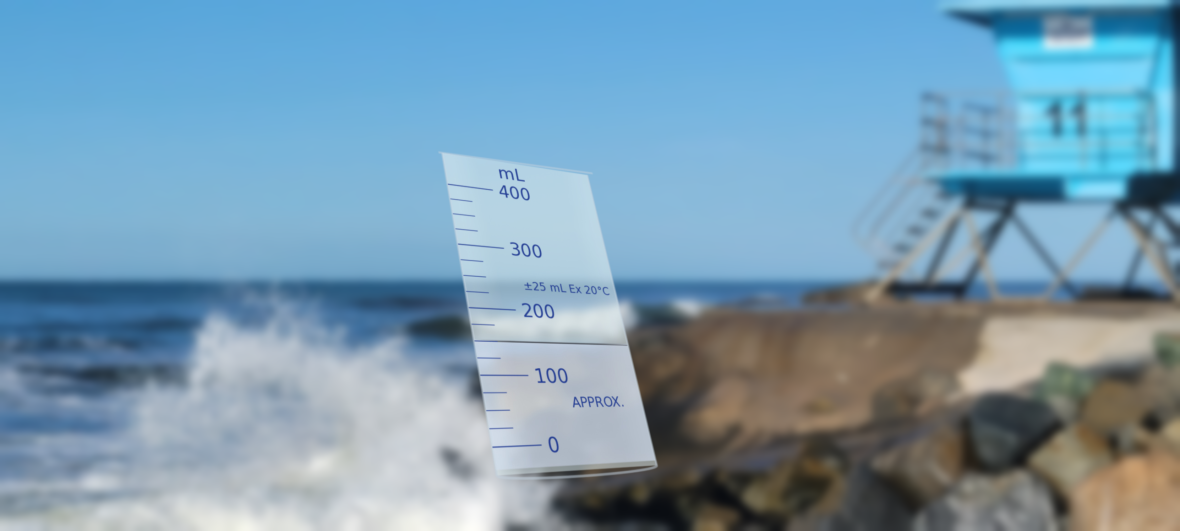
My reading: mL 150
